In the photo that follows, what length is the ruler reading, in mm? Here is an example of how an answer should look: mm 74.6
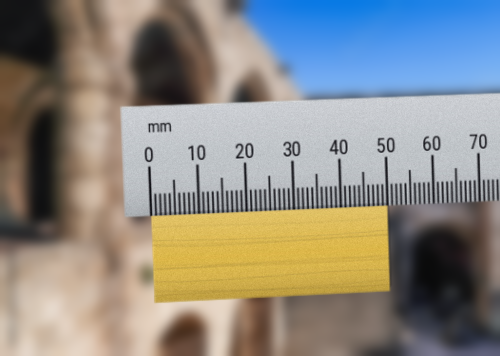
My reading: mm 50
